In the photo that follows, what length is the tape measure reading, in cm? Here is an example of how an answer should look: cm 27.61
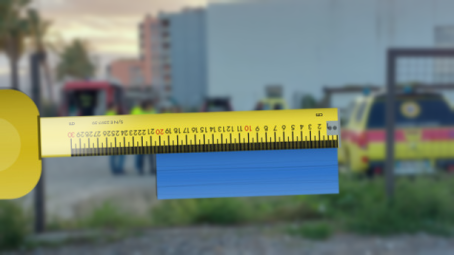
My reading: cm 20.5
